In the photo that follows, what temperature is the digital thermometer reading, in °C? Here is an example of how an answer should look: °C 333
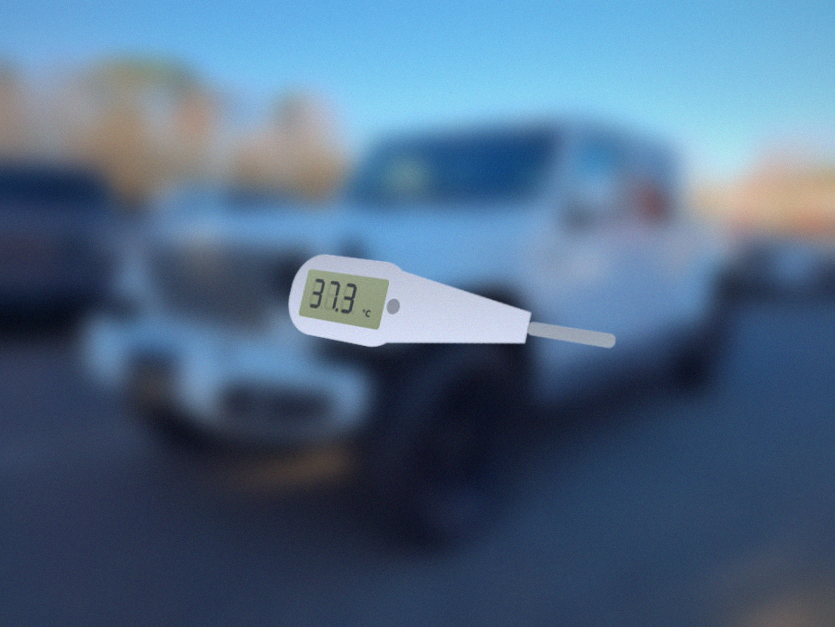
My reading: °C 37.3
